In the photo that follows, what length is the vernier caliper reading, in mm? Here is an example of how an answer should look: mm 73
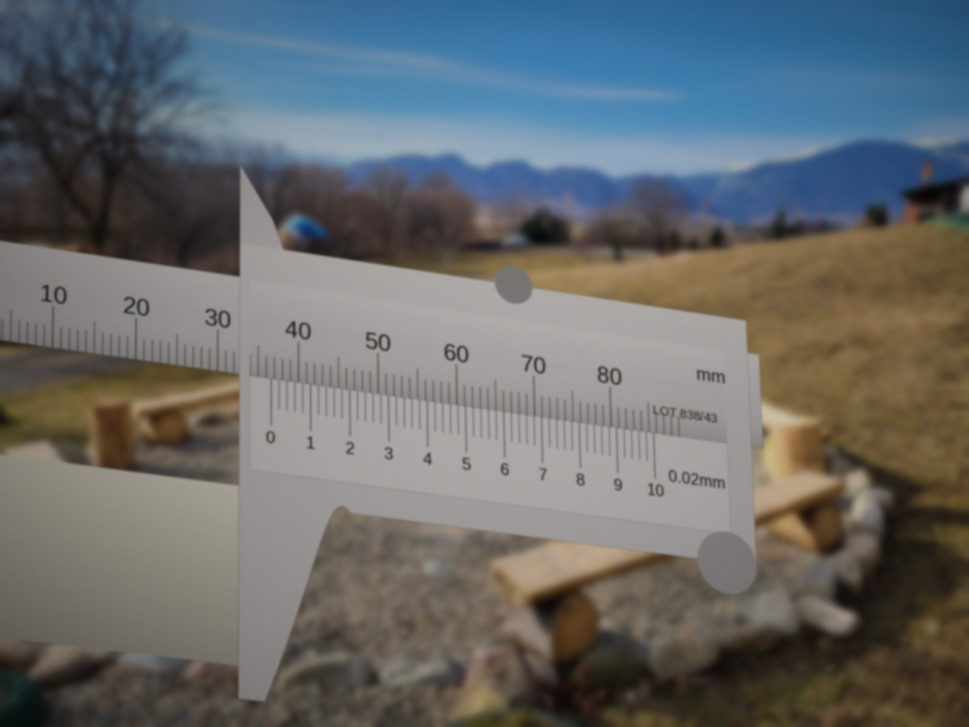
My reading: mm 36.6
